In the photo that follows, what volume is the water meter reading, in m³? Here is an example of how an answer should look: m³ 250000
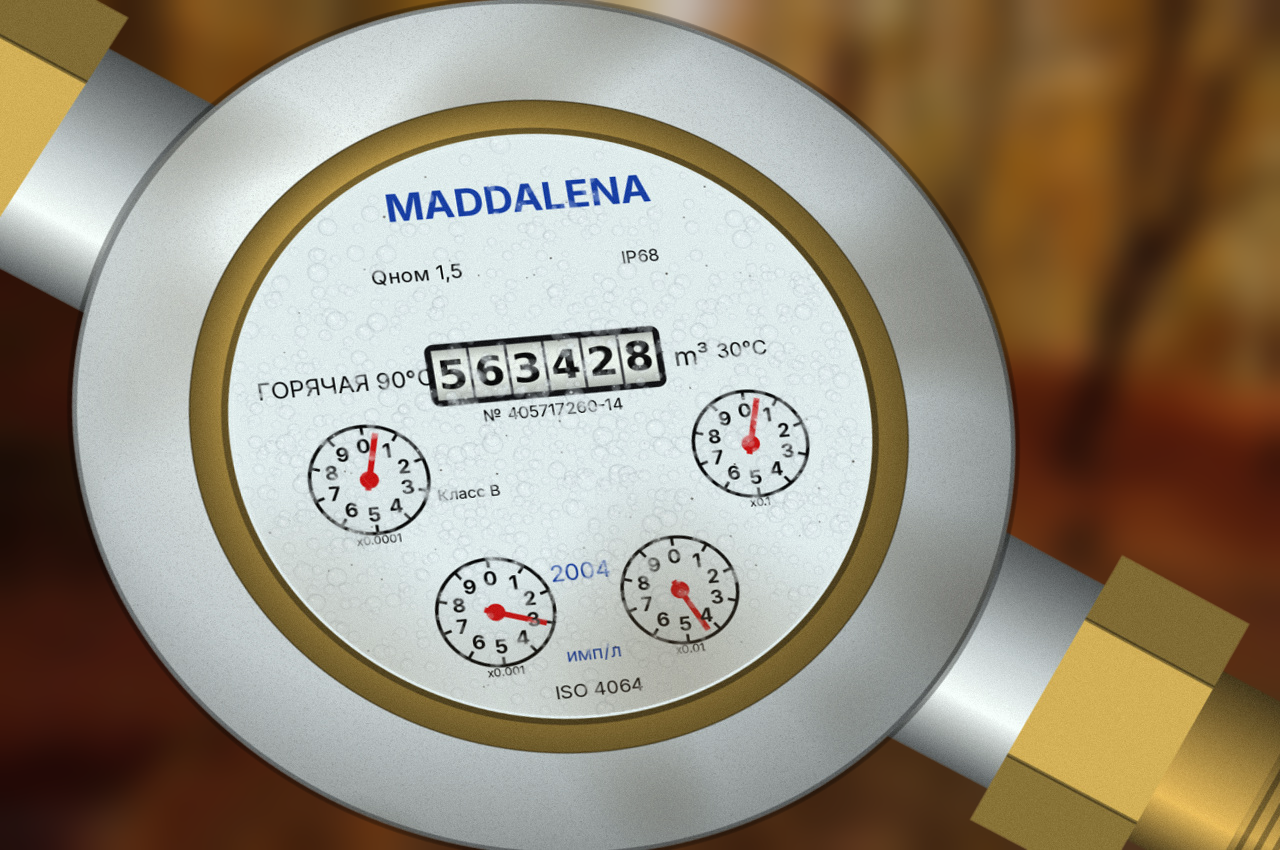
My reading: m³ 563428.0430
